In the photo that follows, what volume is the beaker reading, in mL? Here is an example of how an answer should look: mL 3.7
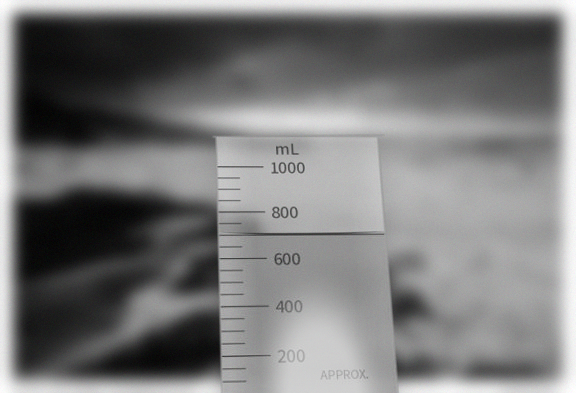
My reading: mL 700
